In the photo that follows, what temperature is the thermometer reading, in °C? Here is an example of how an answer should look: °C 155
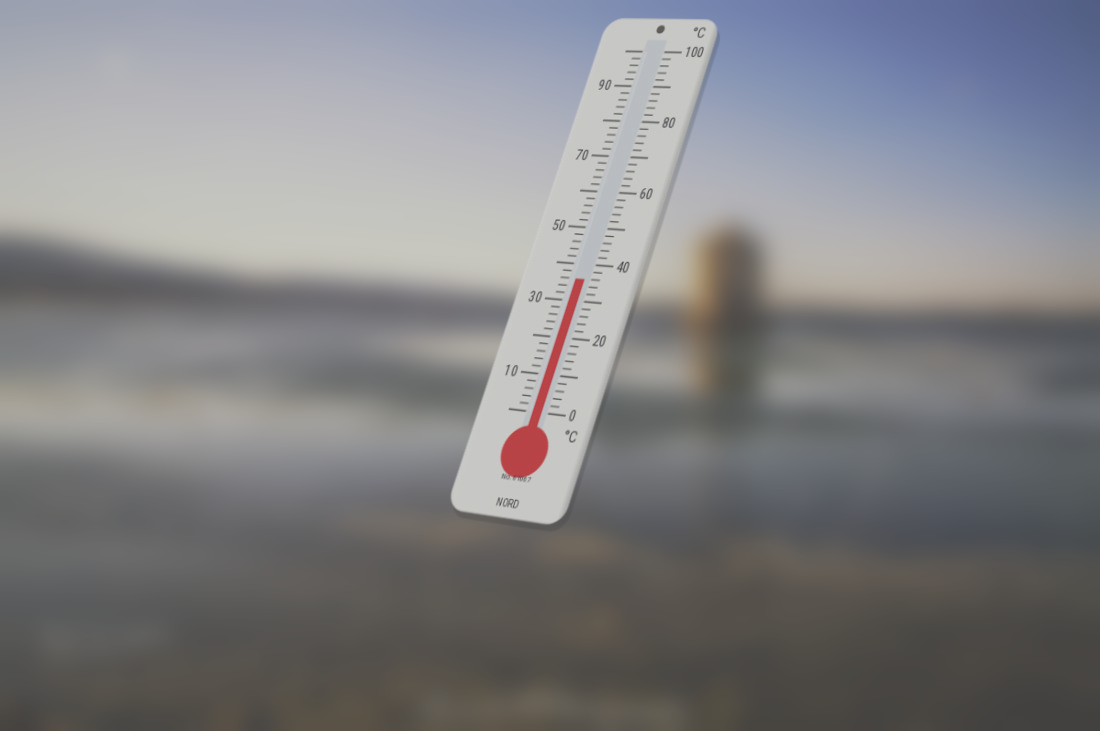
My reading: °C 36
